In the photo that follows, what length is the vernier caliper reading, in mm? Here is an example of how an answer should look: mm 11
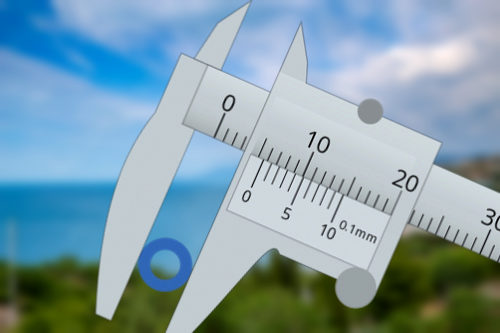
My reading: mm 5.6
